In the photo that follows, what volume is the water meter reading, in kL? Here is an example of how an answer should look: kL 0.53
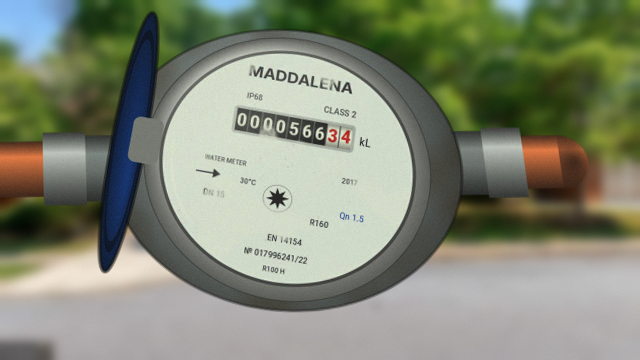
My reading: kL 566.34
